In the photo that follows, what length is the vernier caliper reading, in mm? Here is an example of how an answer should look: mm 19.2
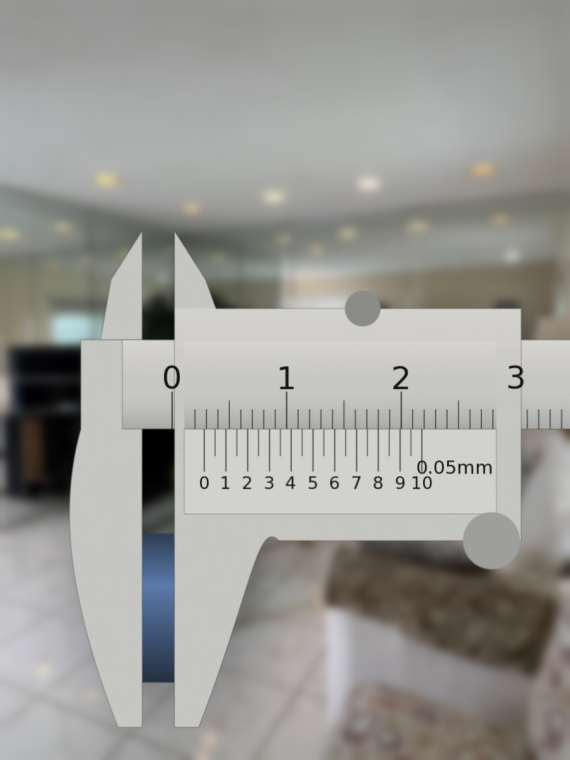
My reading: mm 2.8
